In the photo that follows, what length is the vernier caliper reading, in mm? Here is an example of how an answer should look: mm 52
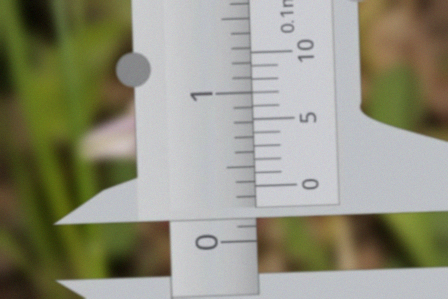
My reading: mm 3.7
